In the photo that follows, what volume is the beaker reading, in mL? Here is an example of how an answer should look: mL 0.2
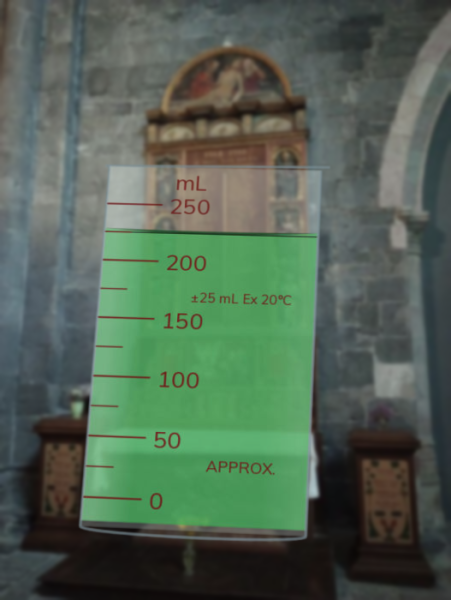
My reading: mL 225
